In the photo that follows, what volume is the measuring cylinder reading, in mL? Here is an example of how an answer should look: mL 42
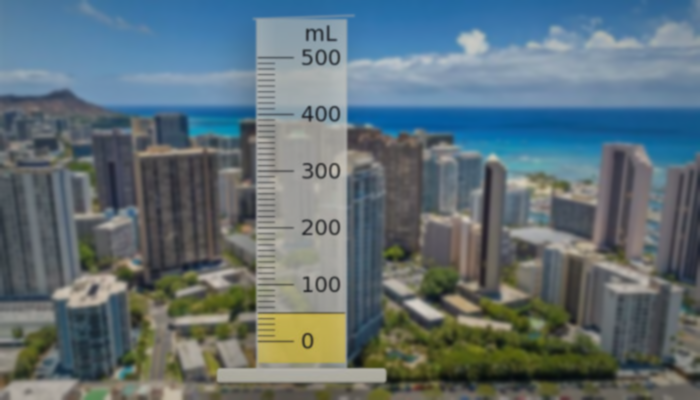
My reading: mL 50
